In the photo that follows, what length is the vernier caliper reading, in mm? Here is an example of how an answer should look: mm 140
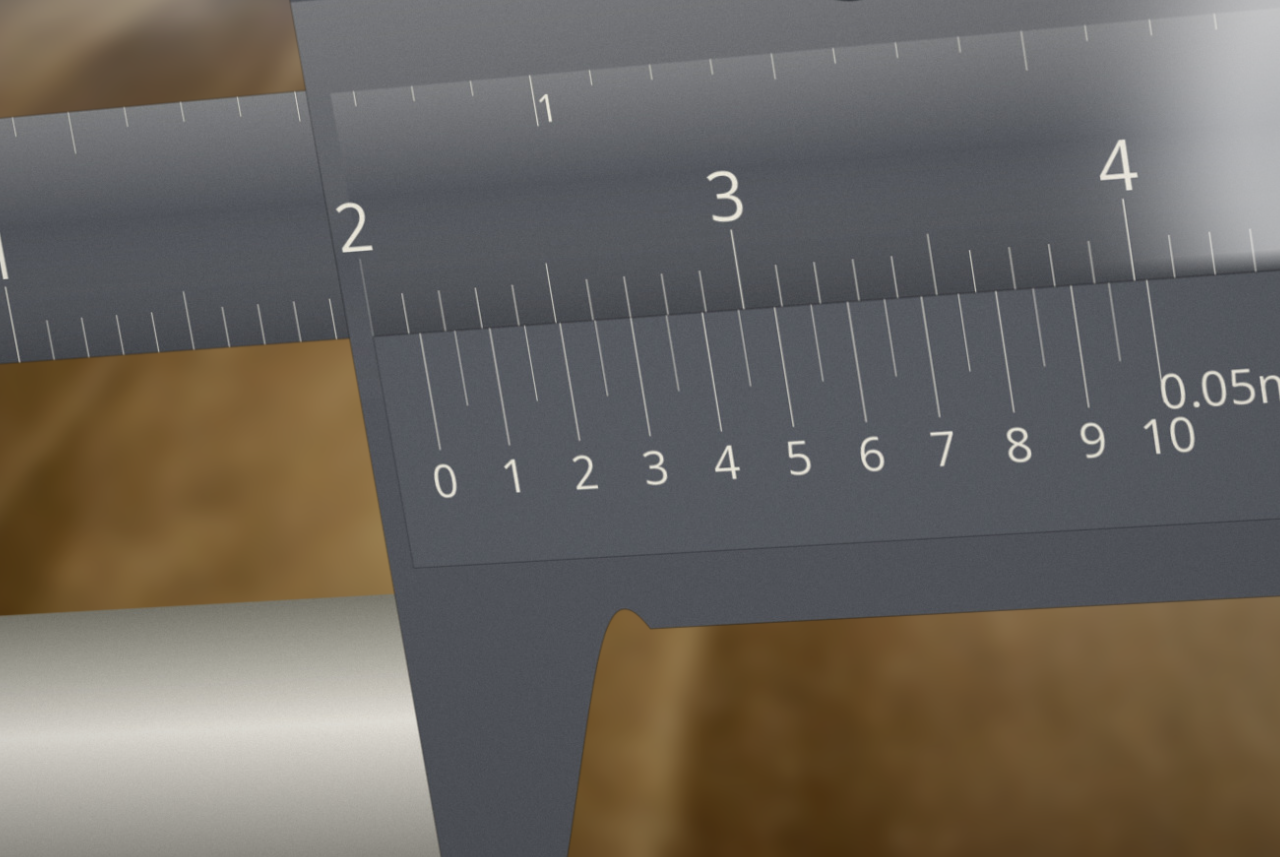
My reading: mm 21.30
